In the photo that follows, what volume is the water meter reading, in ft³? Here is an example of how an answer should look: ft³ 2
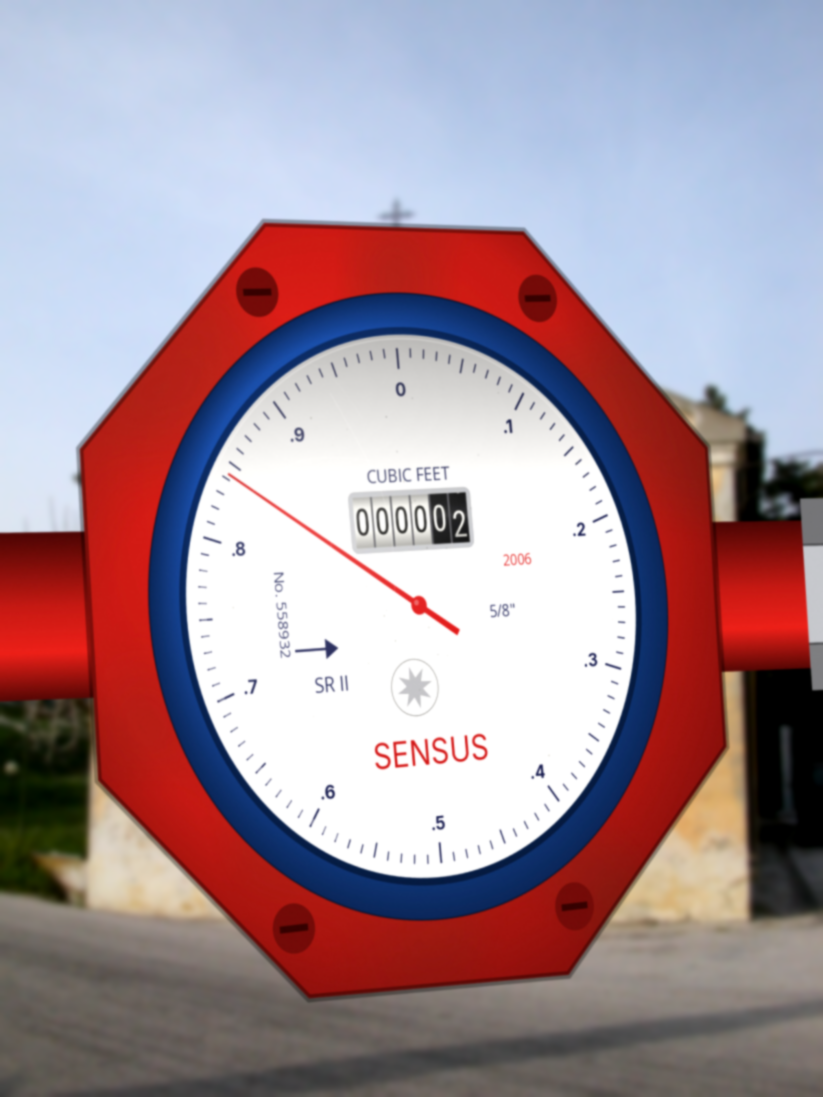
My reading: ft³ 1.84
